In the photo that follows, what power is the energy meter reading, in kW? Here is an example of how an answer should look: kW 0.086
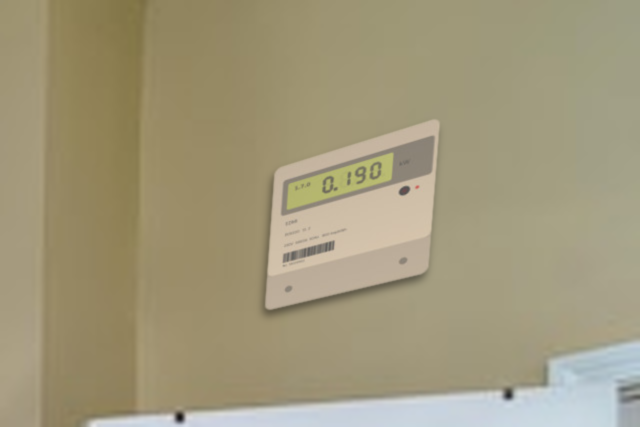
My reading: kW 0.190
